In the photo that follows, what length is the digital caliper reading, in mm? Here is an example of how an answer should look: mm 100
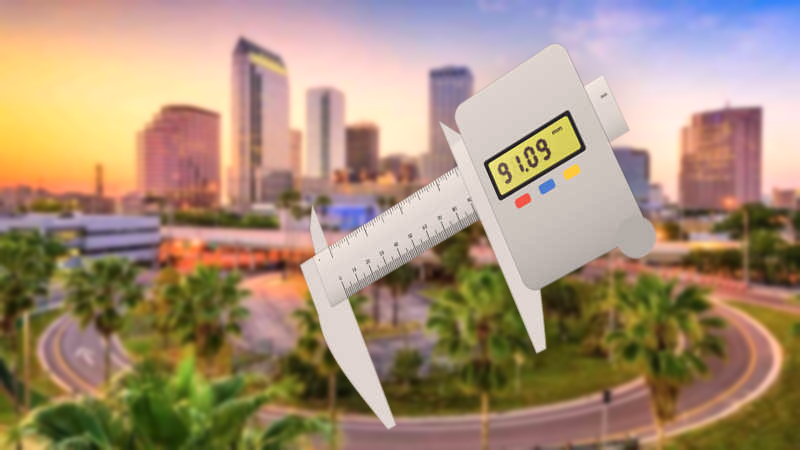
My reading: mm 91.09
